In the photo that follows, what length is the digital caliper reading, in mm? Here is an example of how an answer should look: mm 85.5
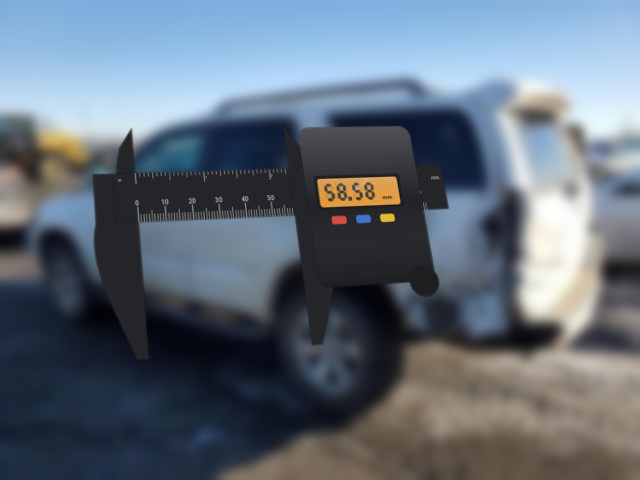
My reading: mm 58.58
